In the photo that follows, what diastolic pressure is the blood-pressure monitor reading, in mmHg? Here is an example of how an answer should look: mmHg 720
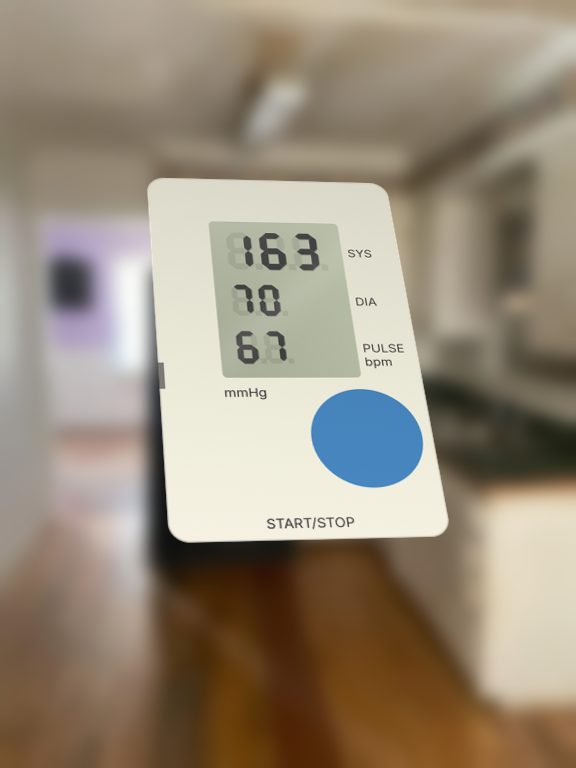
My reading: mmHg 70
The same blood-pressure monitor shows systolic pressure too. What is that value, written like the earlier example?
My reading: mmHg 163
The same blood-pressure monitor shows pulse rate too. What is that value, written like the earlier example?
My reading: bpm 67
